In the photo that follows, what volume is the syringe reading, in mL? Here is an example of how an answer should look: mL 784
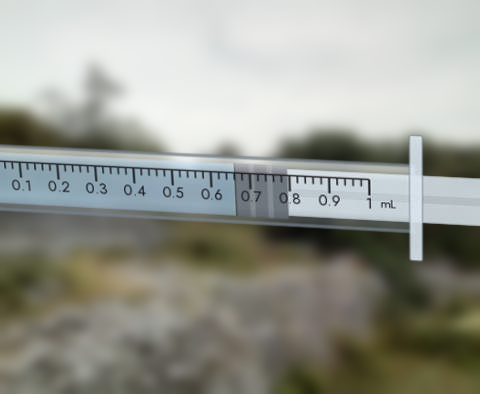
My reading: mL 0.66
